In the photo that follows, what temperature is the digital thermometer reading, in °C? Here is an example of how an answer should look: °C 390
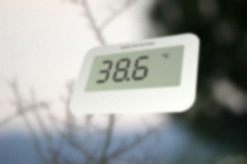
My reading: °C 38.6
